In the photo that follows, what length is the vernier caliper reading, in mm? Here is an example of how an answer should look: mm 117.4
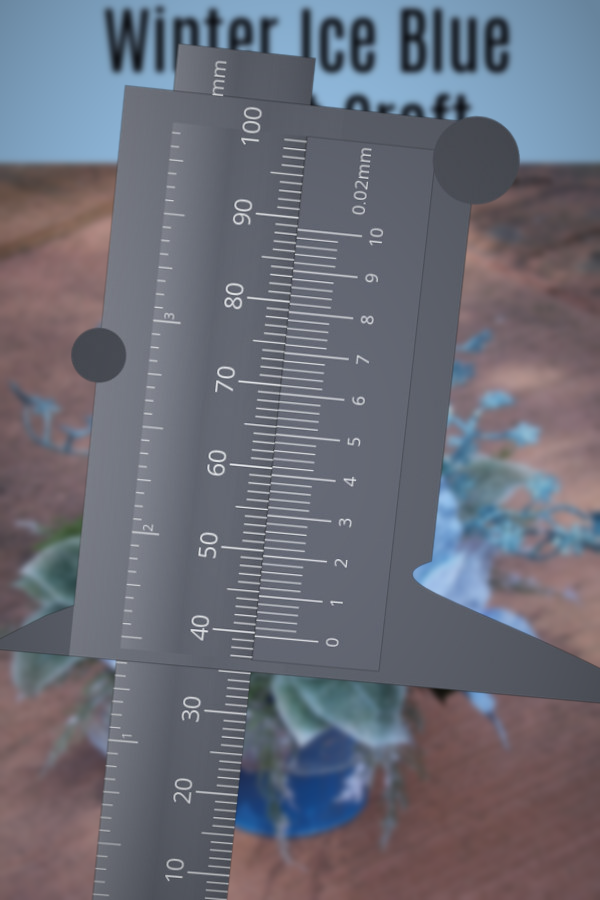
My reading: mm 39.6
